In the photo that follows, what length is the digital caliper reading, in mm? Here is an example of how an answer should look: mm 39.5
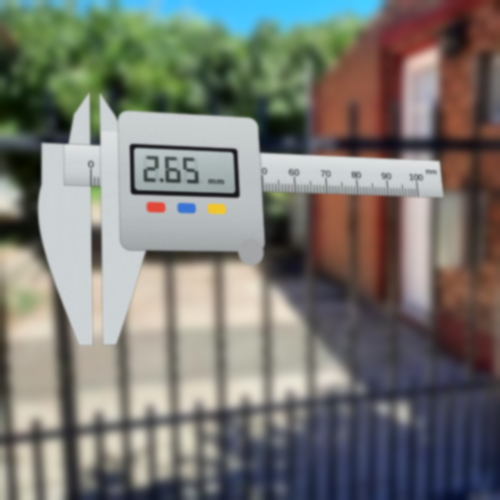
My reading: mm 2.65
